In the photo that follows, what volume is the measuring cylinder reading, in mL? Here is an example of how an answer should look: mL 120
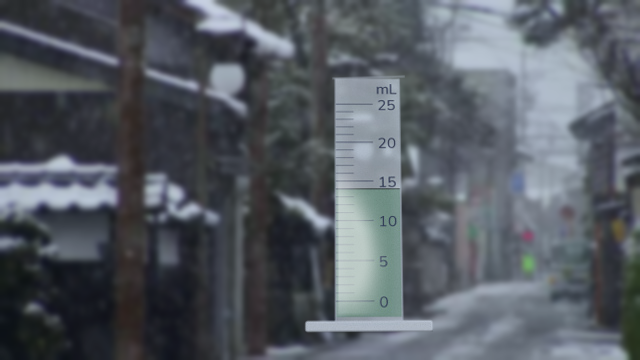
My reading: mL 14
